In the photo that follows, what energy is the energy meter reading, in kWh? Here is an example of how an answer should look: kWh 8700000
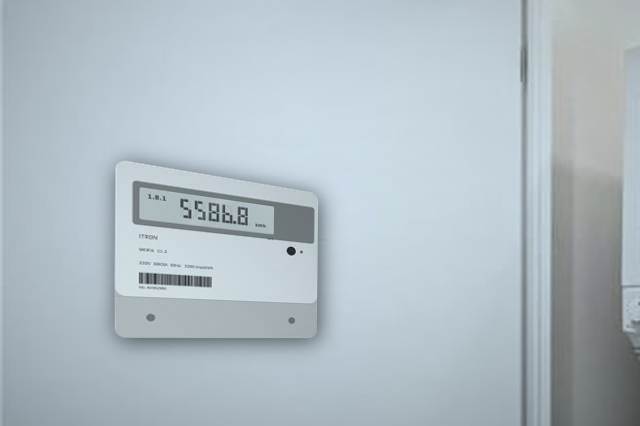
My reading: kWh 5586.8
